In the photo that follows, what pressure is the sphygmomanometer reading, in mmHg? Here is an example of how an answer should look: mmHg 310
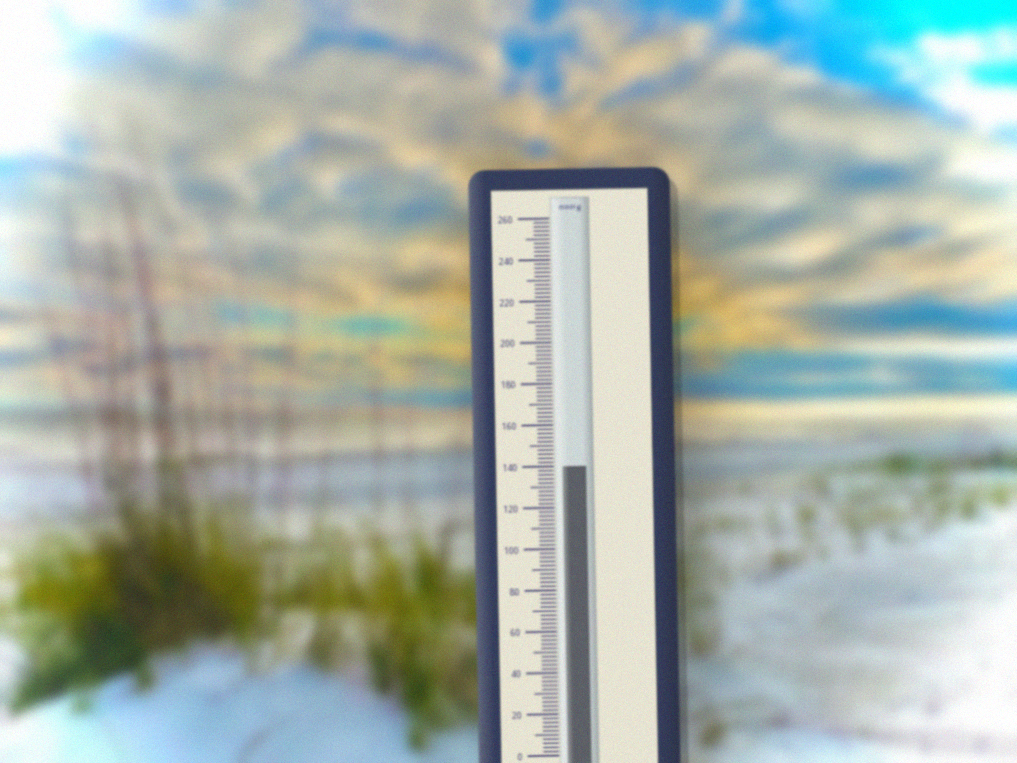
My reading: mmHg 140
